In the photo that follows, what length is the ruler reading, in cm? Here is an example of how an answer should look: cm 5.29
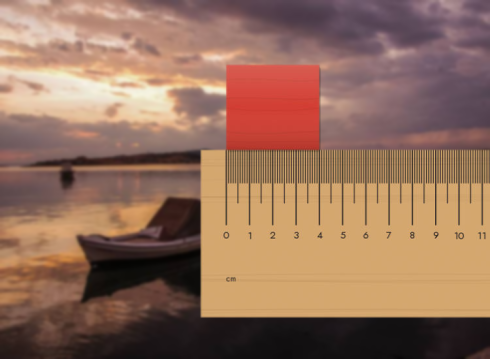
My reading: cm 4
